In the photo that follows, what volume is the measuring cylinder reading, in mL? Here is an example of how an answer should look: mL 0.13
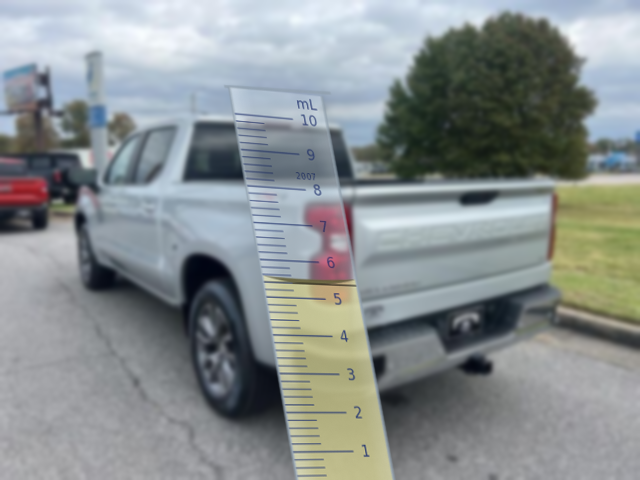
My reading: mL 5.4
